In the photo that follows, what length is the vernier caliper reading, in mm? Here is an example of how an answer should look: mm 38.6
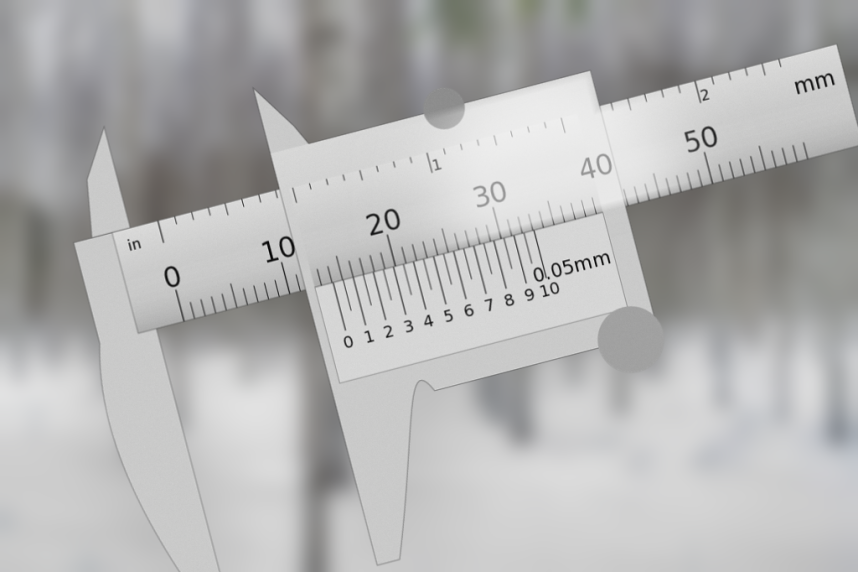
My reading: mm 14.1
